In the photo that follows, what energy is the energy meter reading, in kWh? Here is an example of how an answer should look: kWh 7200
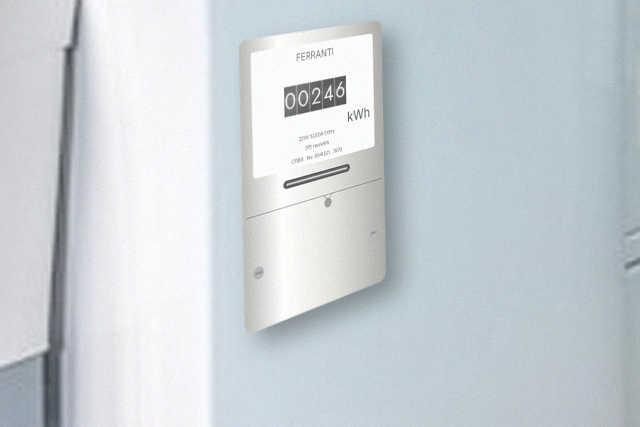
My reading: kWh 246
